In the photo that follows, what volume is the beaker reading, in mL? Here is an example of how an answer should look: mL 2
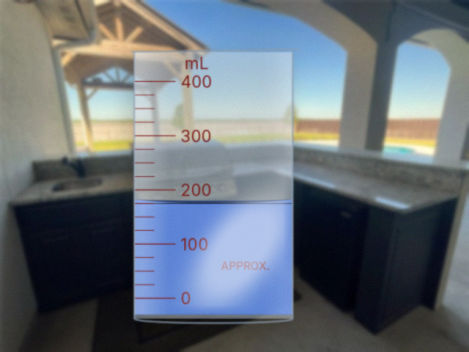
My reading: mL 175
